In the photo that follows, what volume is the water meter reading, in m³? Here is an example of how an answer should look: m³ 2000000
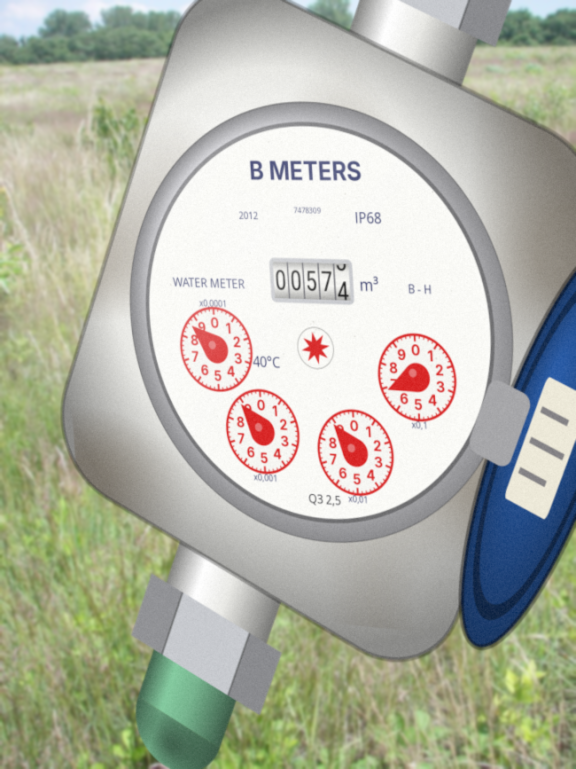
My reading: m³ 573.6888
